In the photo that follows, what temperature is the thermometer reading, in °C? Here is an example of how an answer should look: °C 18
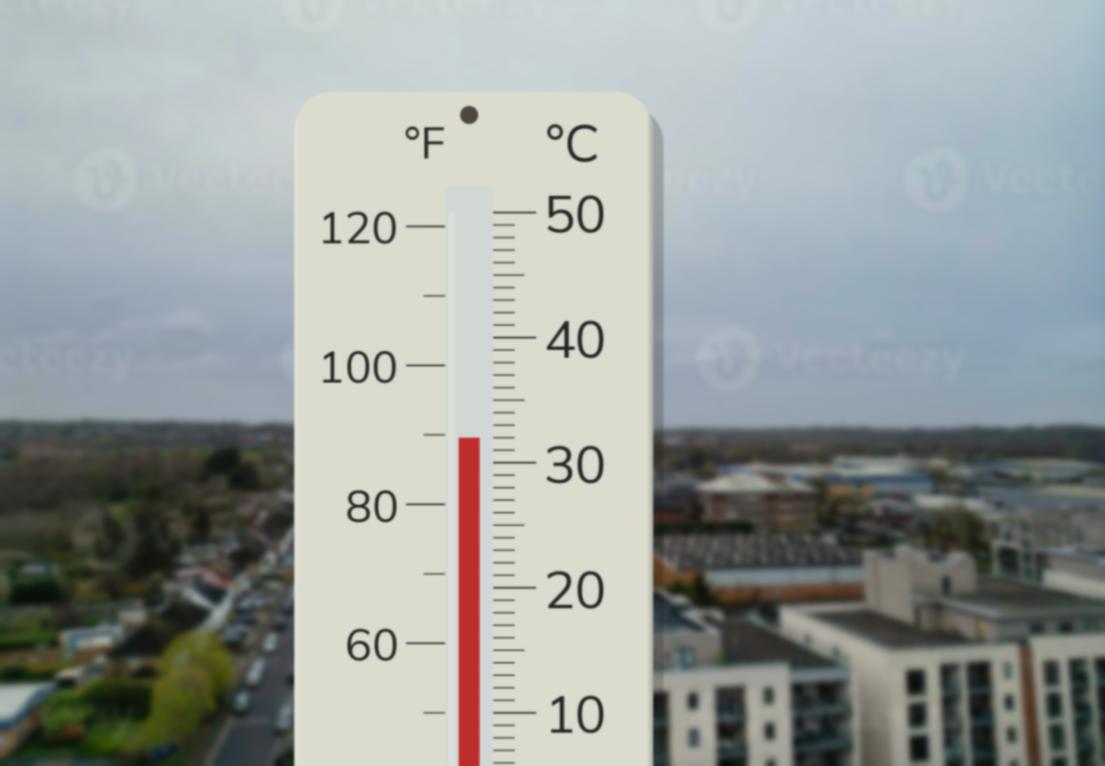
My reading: °C 32
